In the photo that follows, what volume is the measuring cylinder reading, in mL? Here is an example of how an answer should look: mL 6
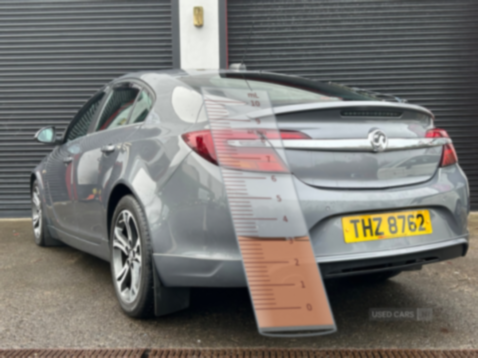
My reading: mL 3
